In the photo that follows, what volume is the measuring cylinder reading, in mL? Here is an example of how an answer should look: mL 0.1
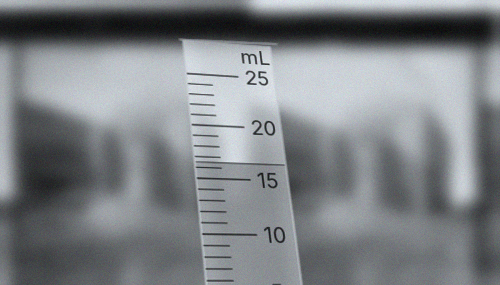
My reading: mL 16.5
